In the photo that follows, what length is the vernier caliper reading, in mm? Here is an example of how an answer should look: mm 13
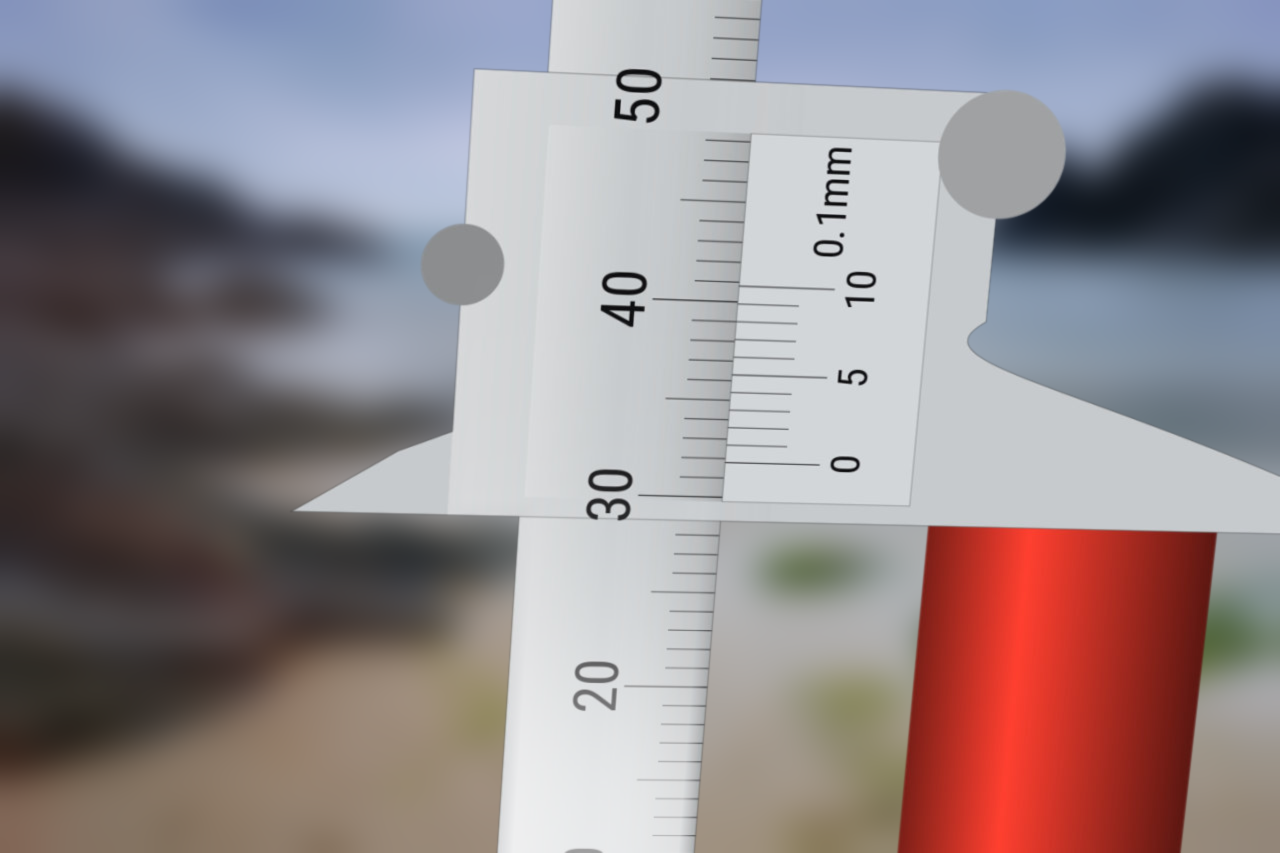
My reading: mm 31.8
